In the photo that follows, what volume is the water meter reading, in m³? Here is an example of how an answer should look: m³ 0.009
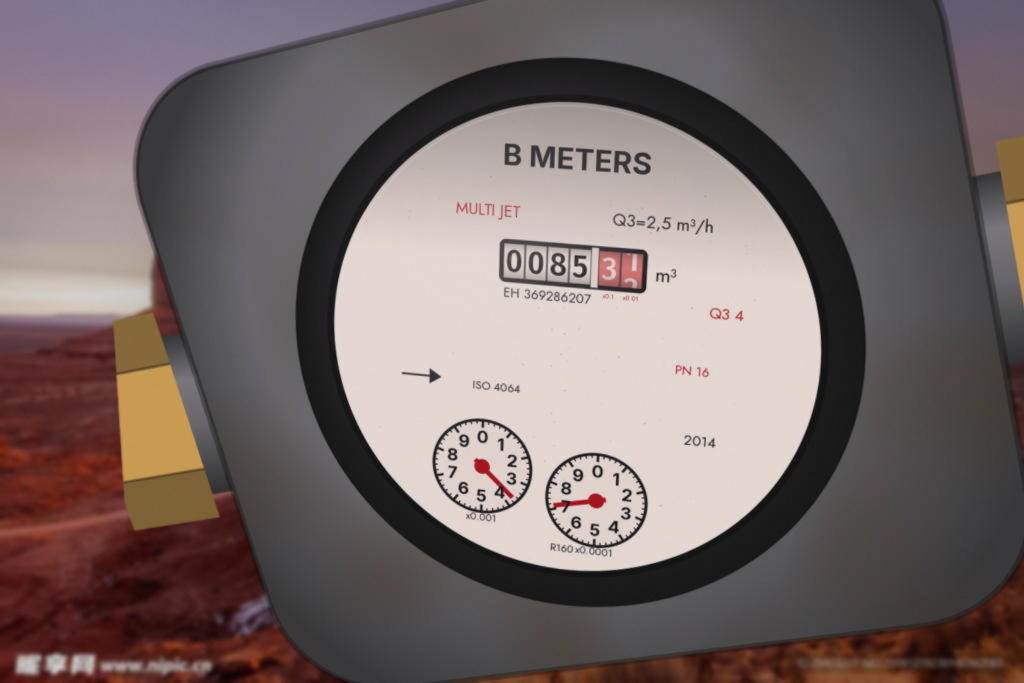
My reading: m³ 85.3137
